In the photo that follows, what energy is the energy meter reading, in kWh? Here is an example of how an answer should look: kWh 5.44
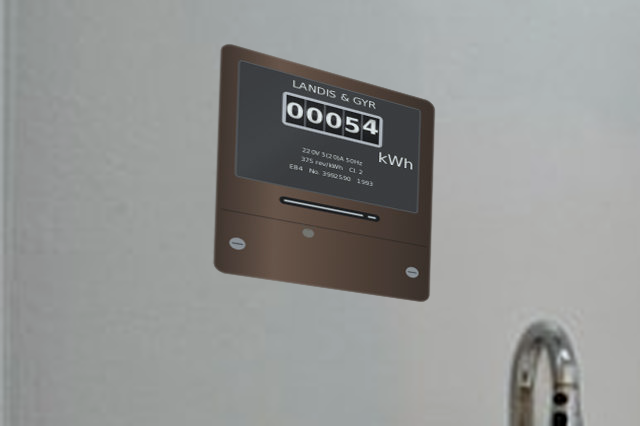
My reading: kWh 54
